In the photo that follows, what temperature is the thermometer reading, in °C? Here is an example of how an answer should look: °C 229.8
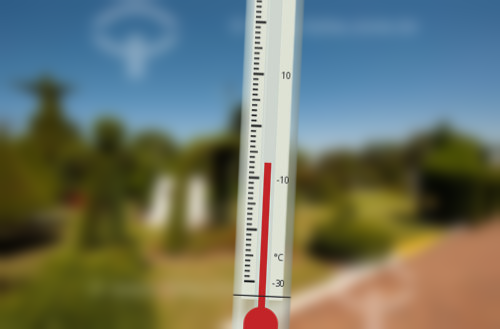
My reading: °C -7
